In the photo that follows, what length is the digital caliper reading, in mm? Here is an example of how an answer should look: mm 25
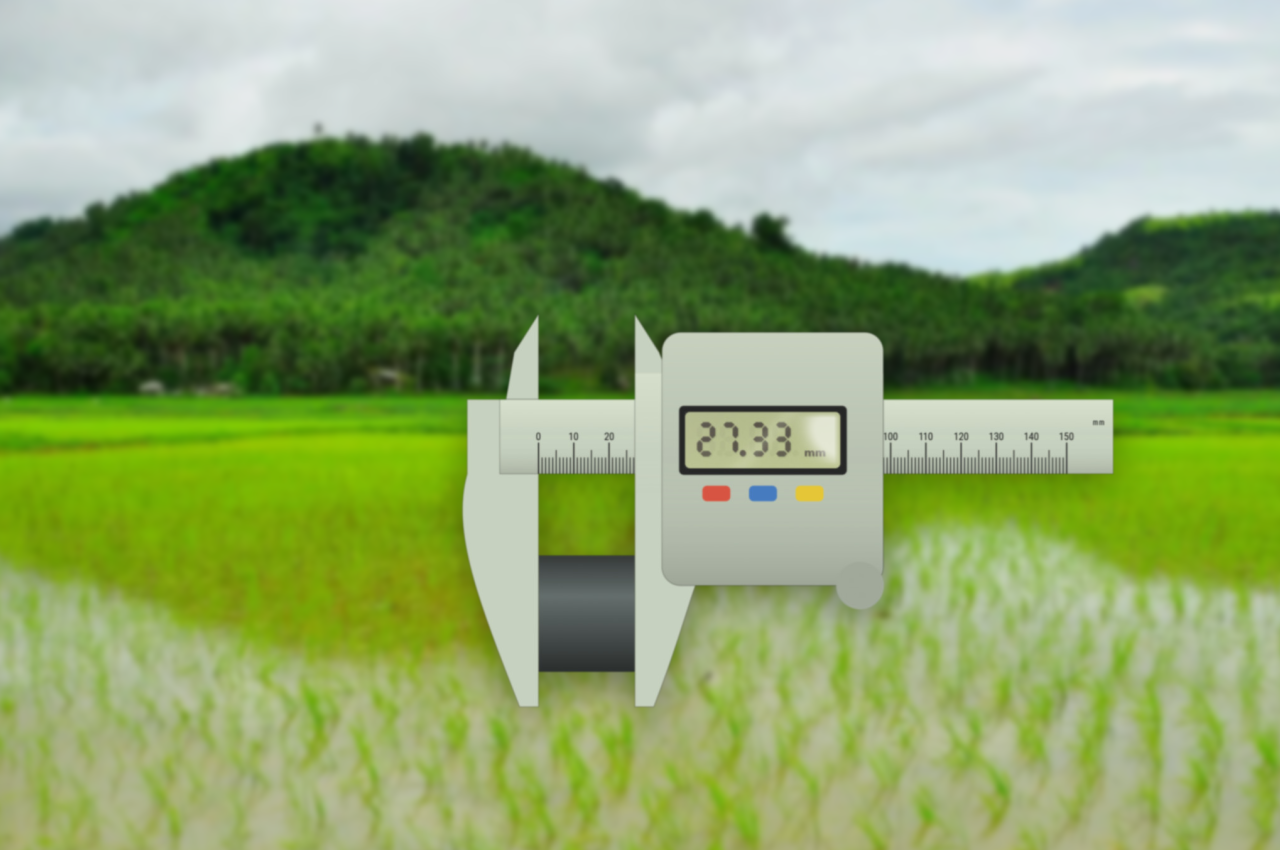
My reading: mm 27.33
